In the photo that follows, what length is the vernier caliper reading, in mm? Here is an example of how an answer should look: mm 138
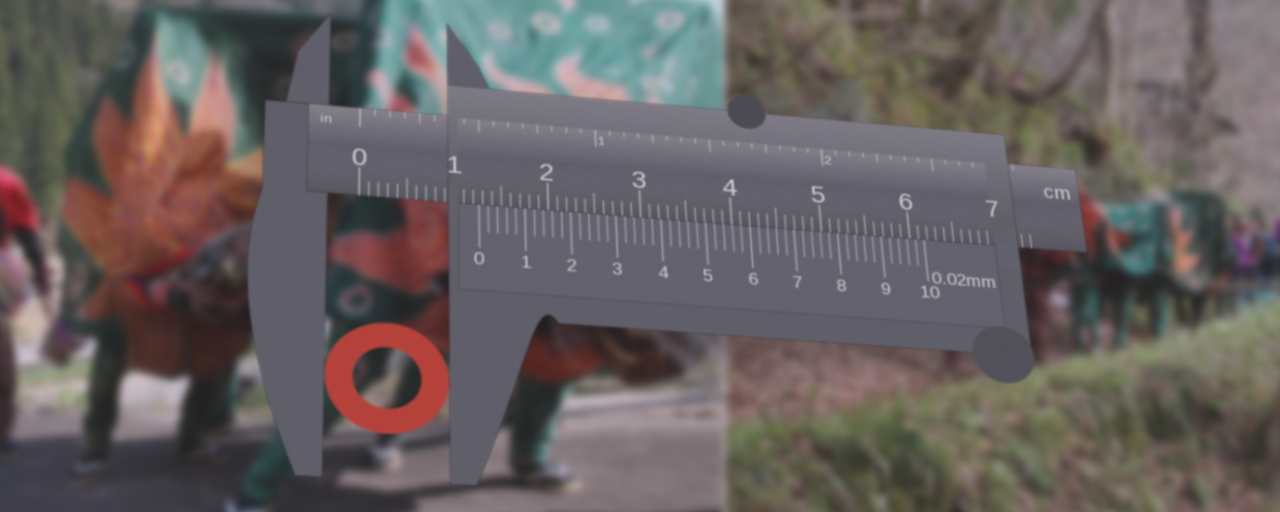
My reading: mm 12.6
